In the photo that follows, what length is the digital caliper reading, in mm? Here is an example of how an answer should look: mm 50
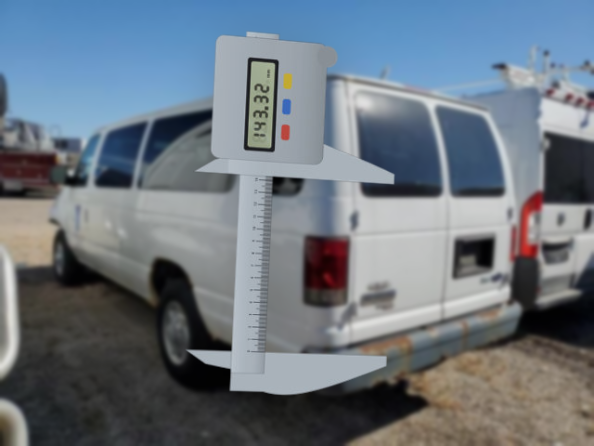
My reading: mm 143.32
